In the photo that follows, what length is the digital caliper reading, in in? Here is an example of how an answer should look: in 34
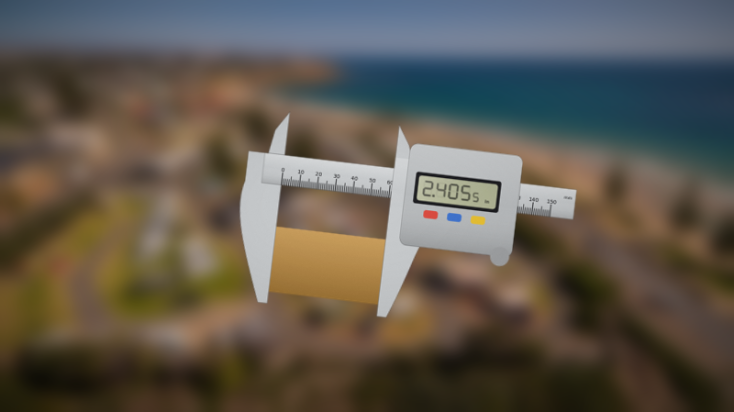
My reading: in 2.4055
